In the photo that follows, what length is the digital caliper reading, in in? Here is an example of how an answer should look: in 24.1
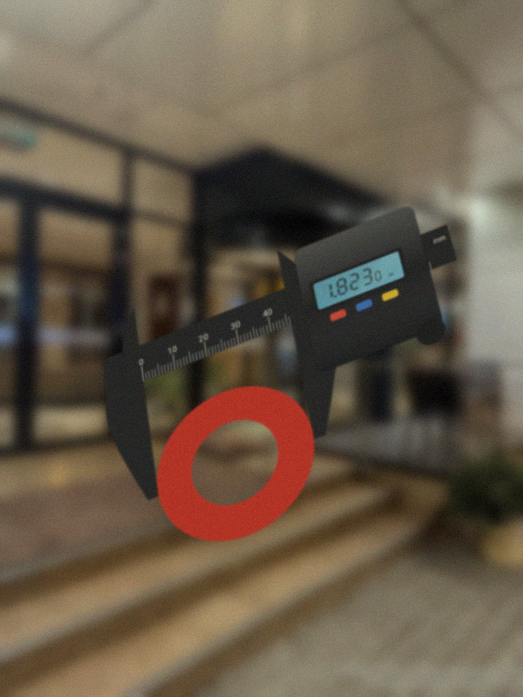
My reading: in 1.8230
